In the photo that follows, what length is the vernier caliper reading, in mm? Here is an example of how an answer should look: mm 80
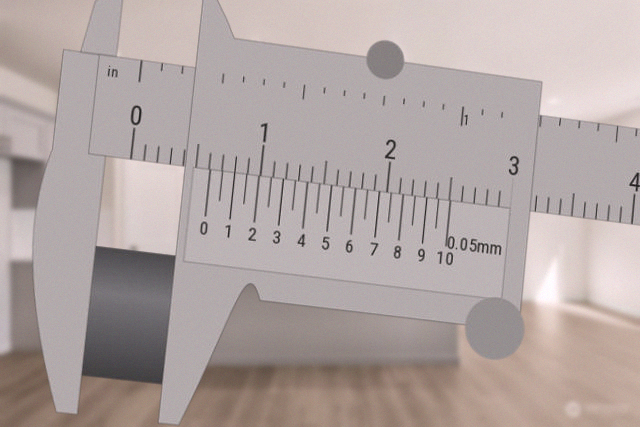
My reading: mm 6.1
